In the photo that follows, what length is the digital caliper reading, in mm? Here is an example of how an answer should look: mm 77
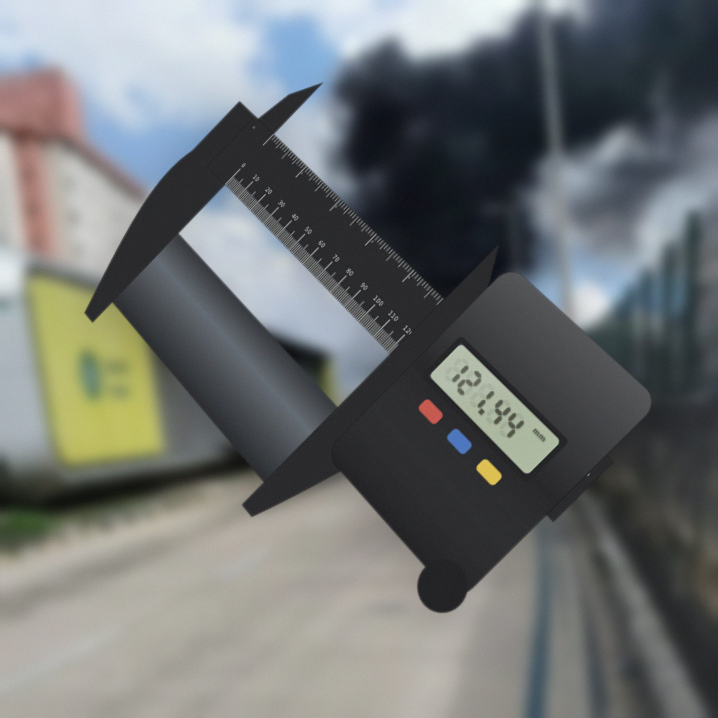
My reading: mm 121.44
